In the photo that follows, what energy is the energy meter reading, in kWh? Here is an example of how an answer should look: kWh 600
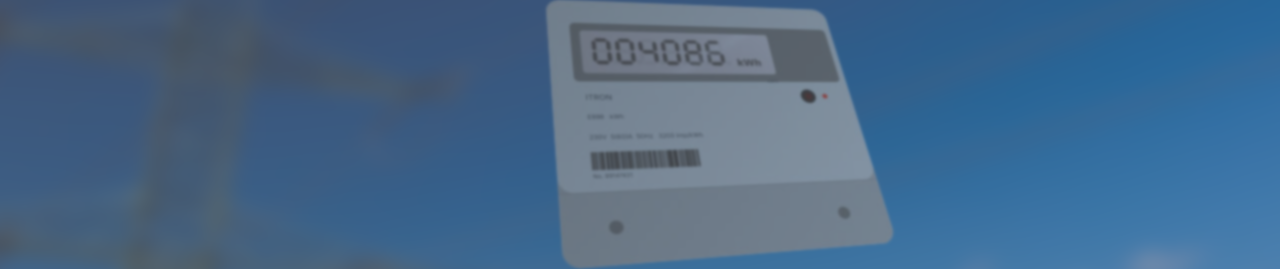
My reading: kWh 4086
